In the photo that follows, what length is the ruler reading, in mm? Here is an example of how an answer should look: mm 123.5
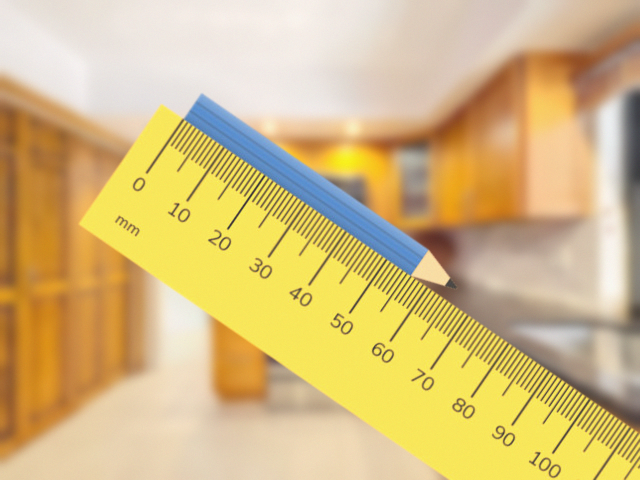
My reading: mm 65
